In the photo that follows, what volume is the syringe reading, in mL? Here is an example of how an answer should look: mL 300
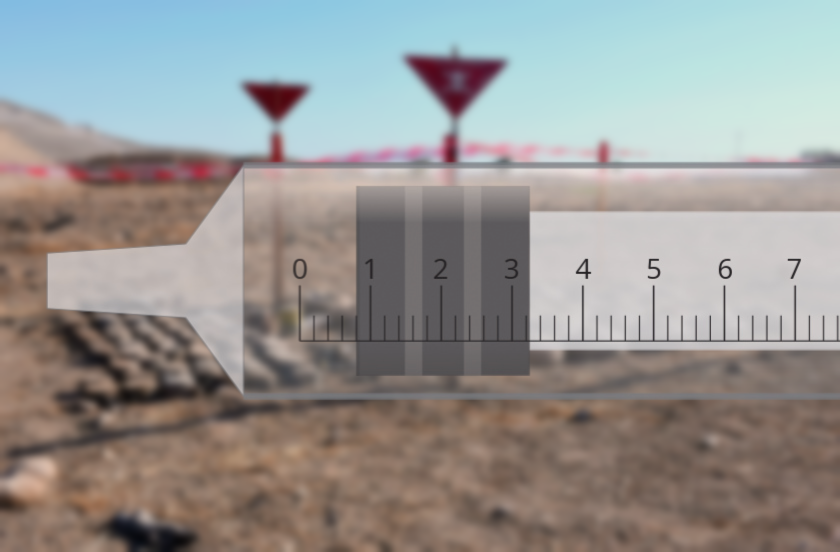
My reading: mL 0.8
